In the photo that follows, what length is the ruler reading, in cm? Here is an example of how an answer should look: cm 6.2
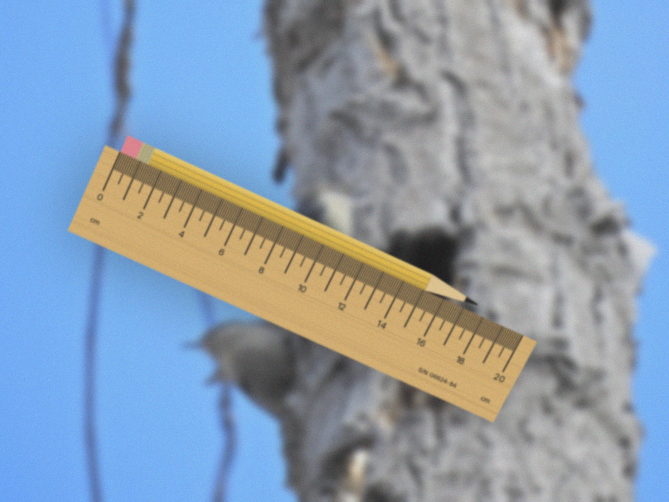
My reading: cm 17.5
